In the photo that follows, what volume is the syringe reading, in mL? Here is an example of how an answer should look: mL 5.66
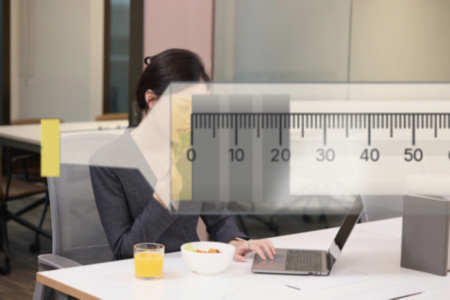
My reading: mL 0
